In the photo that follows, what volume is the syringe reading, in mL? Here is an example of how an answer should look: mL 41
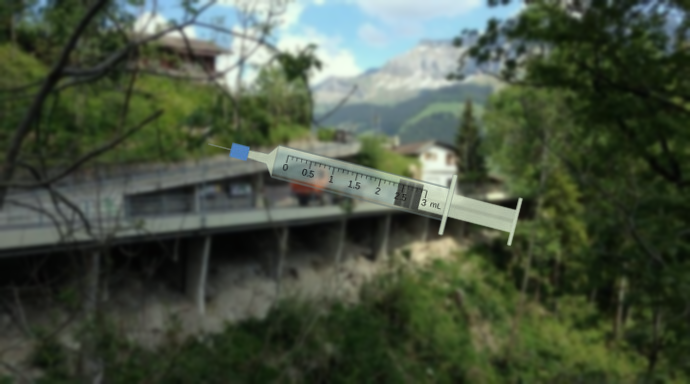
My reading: mL 2.4
